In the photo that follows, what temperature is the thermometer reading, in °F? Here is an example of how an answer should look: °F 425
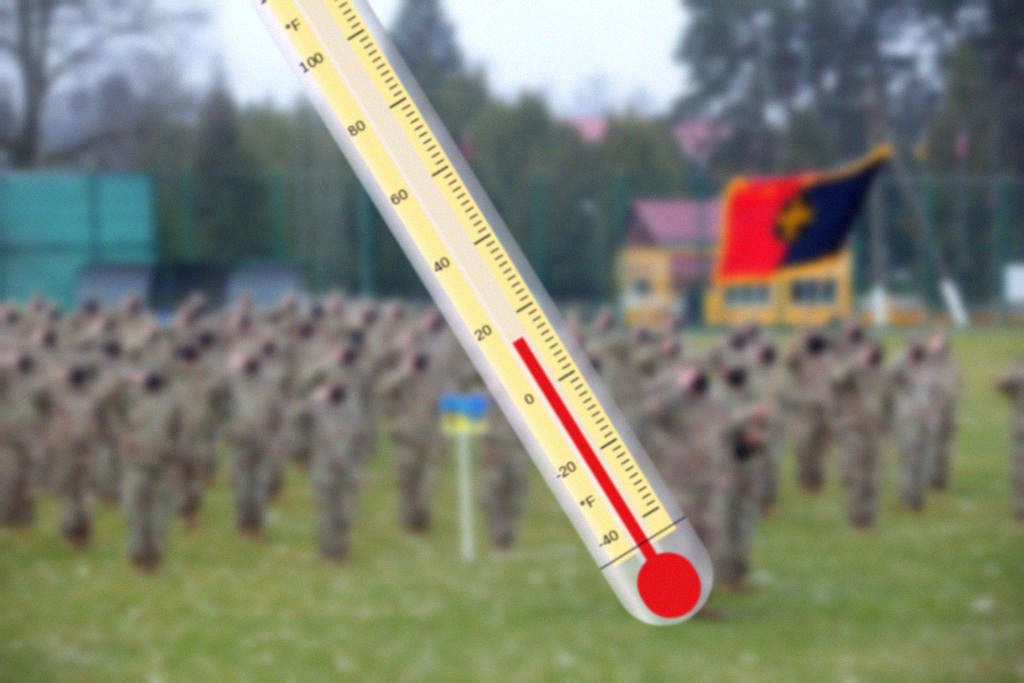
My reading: °F 14
